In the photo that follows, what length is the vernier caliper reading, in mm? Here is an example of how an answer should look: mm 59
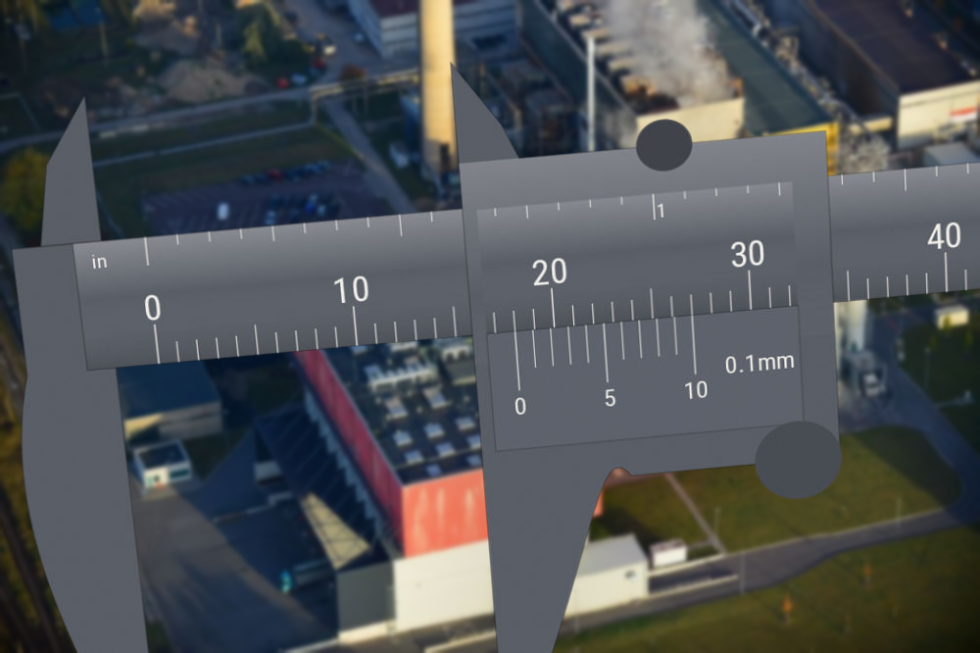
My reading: mm 18.0
